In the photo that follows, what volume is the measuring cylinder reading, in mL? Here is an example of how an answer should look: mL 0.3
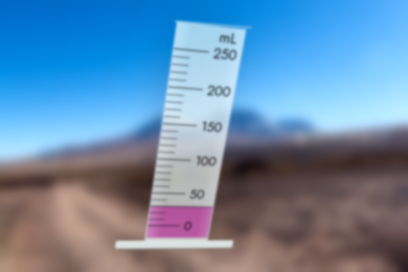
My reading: mL 30
